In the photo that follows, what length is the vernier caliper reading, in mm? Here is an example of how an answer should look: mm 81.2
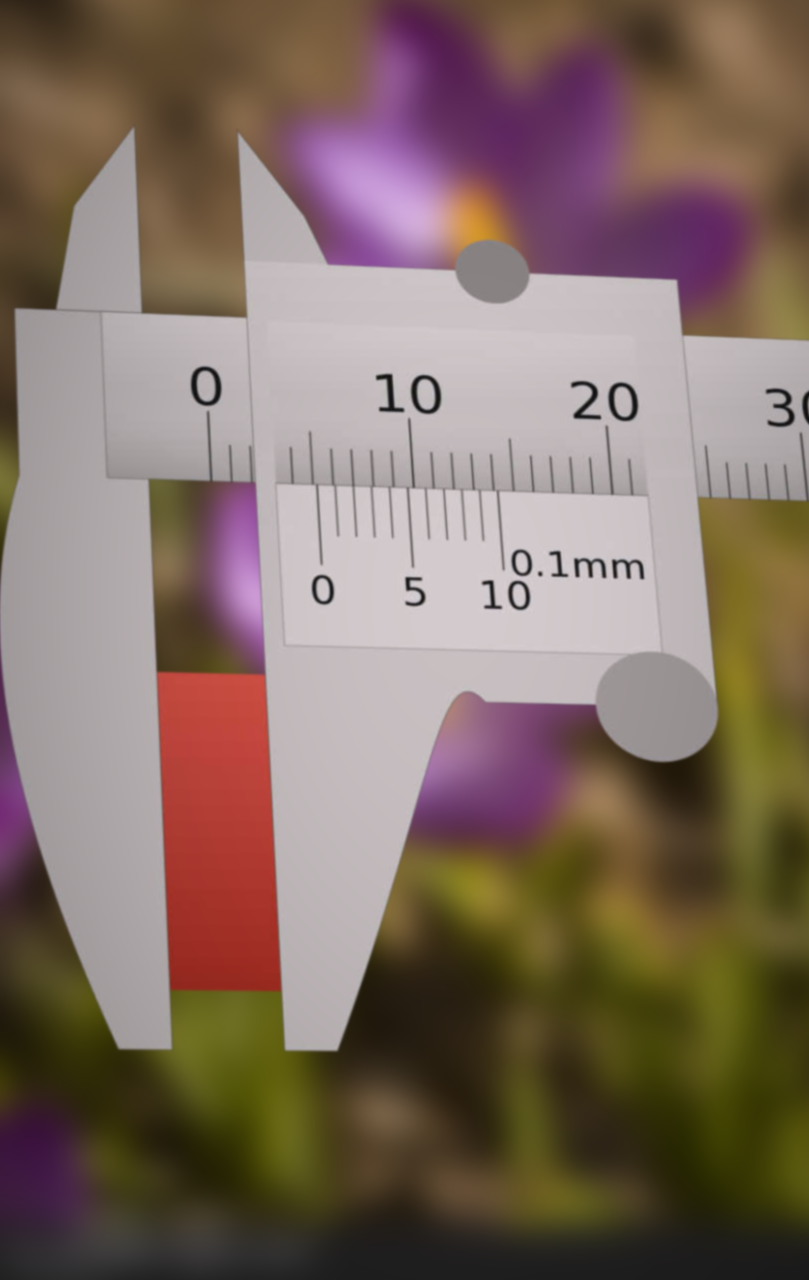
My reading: mm 5.2
